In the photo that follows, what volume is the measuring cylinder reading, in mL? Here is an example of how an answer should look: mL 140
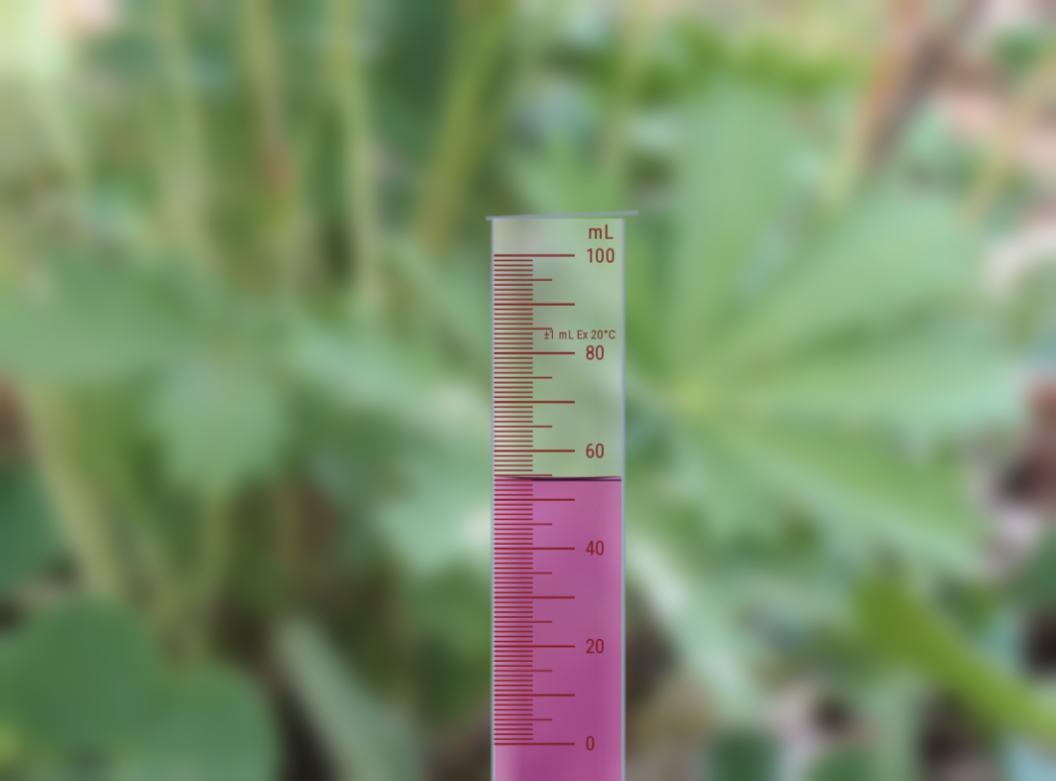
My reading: mL 54
